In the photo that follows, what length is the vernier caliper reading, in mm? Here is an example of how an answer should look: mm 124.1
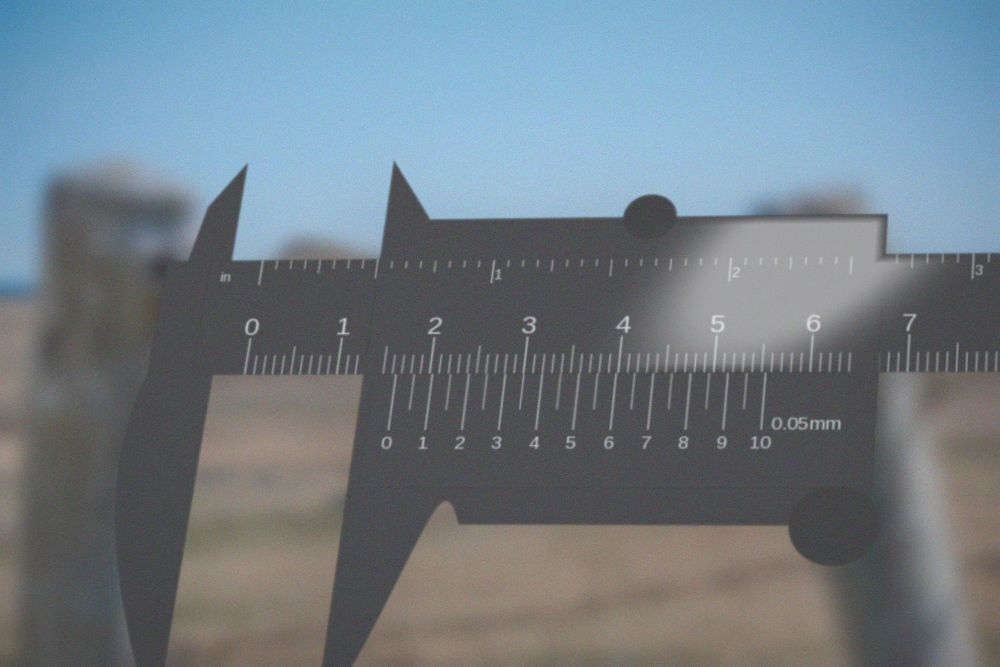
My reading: mm 16.4
